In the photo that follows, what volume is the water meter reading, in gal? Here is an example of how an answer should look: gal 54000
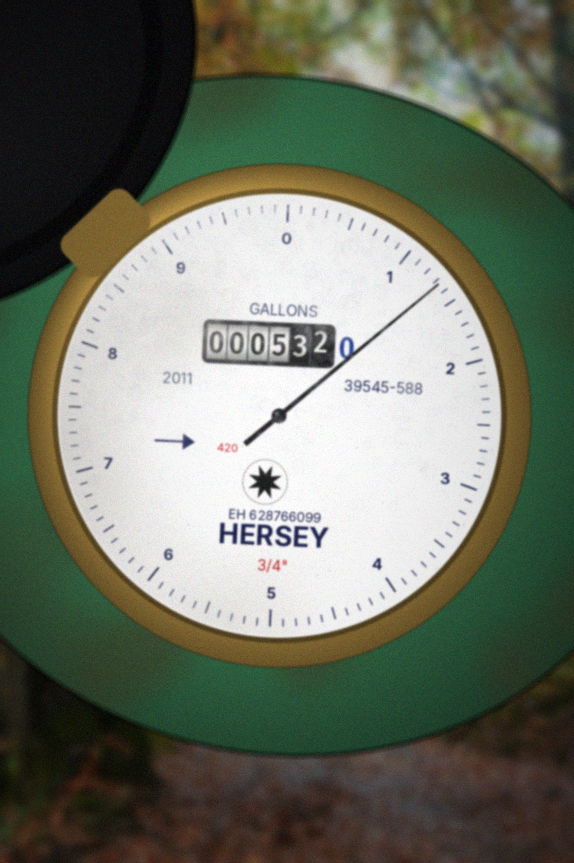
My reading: gal 5321.3
